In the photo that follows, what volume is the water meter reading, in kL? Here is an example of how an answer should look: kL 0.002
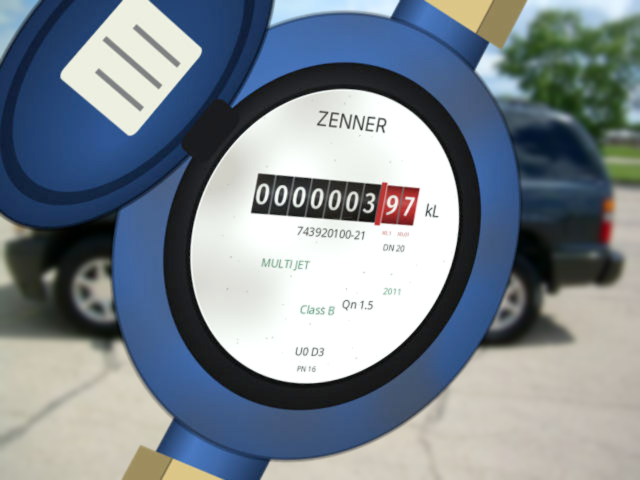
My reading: kL 3.97
